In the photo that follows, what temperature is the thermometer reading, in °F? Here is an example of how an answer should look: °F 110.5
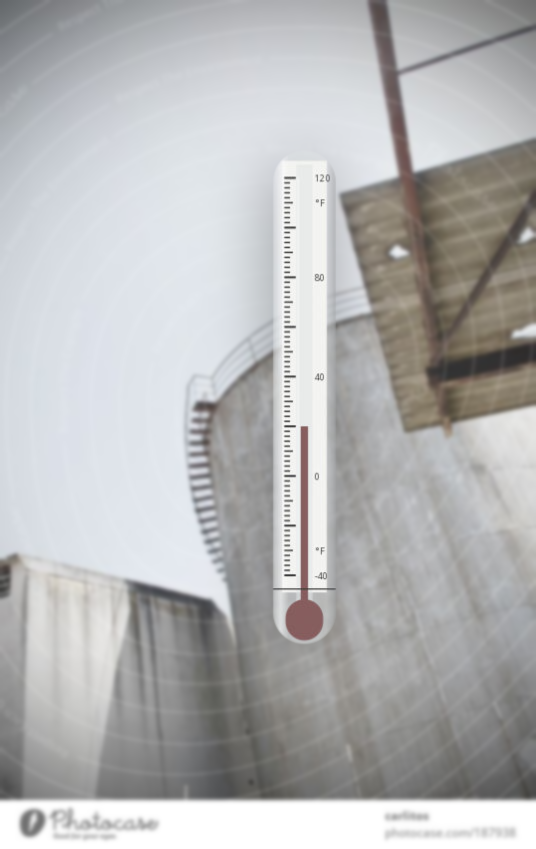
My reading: °F 20
